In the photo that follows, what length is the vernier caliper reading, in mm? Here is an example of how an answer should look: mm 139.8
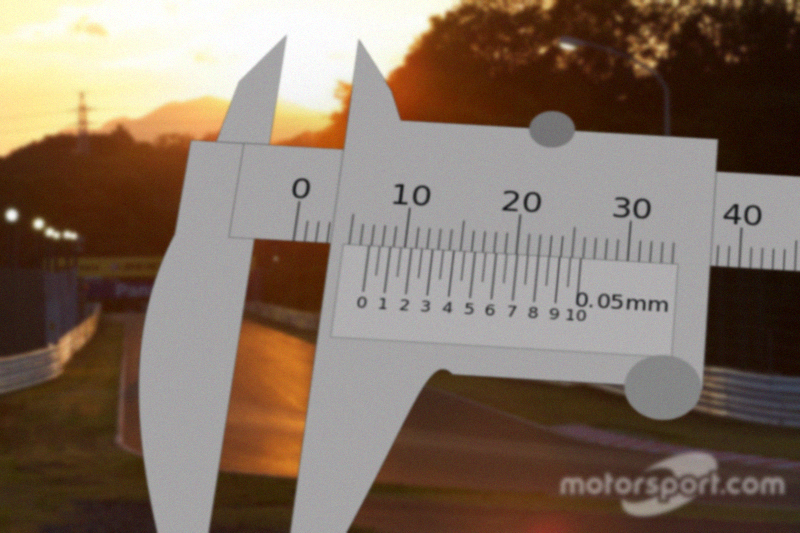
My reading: mm 6.8
